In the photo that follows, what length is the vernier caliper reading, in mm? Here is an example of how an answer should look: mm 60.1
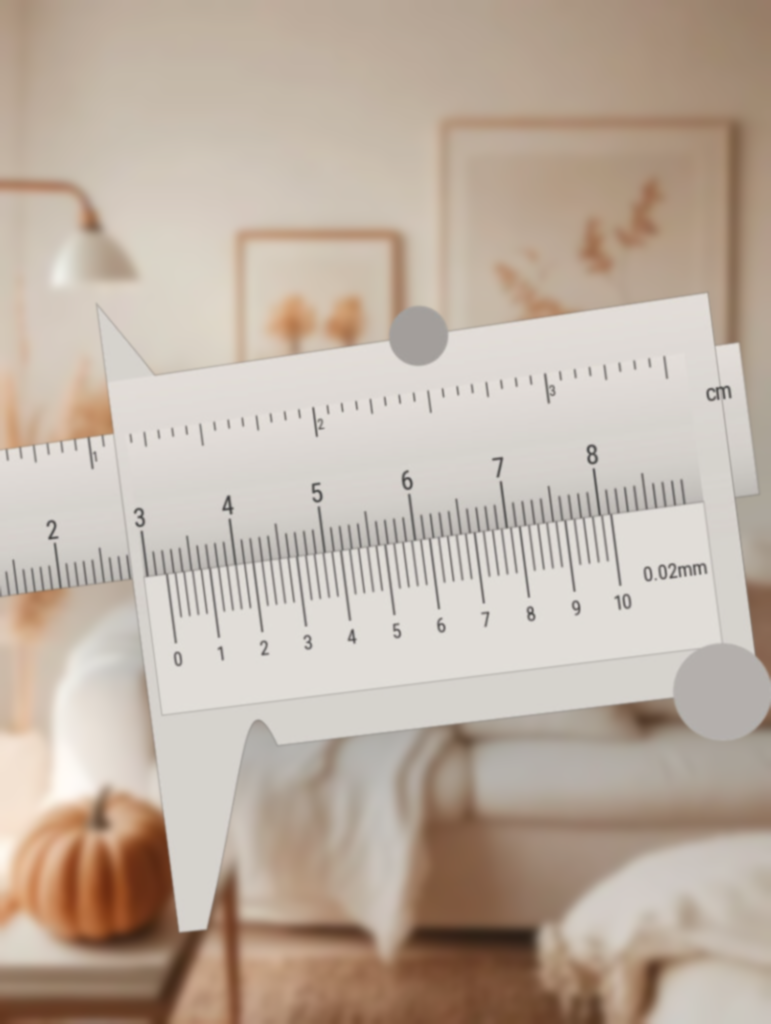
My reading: mm 32.2
